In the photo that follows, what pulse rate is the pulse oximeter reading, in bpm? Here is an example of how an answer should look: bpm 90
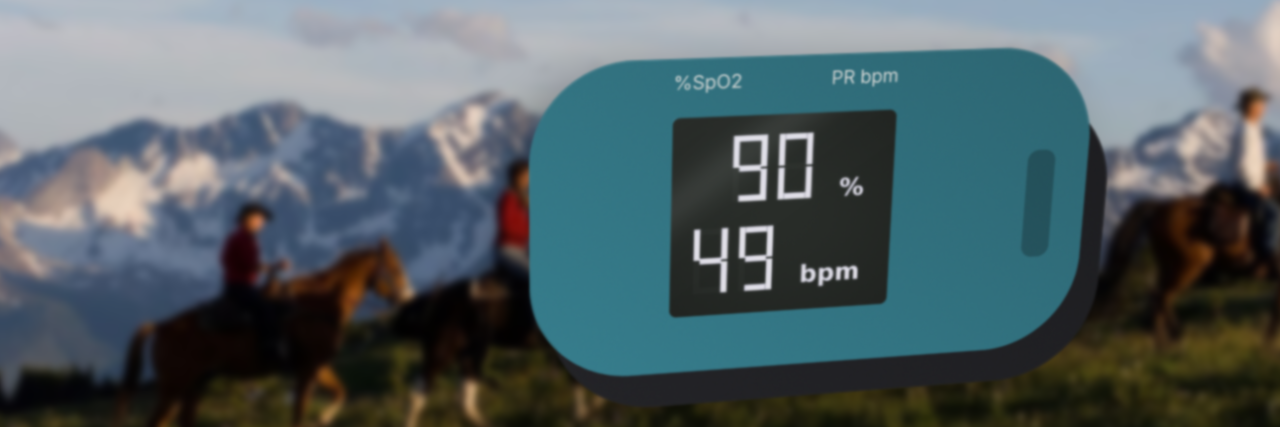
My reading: bpm 49
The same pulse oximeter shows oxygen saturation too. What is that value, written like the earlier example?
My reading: % 90
